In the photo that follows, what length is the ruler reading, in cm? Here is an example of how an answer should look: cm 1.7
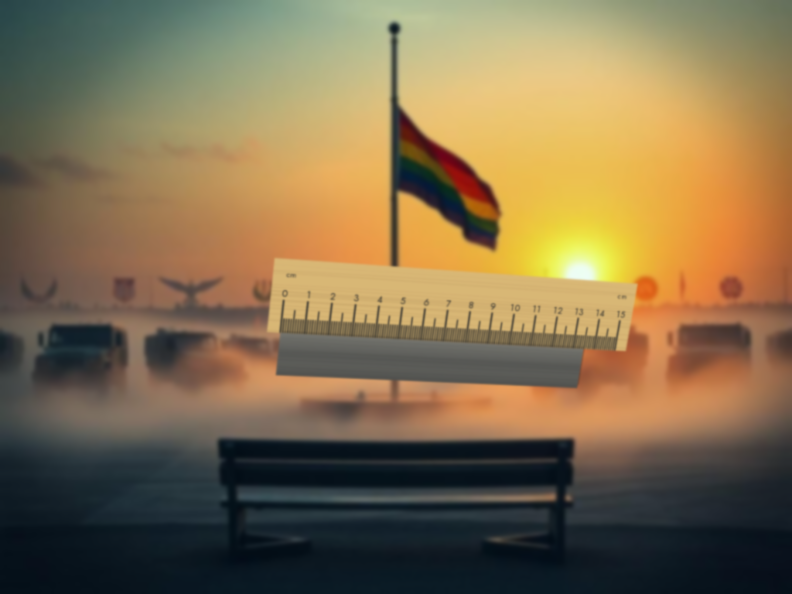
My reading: cm 13.5
